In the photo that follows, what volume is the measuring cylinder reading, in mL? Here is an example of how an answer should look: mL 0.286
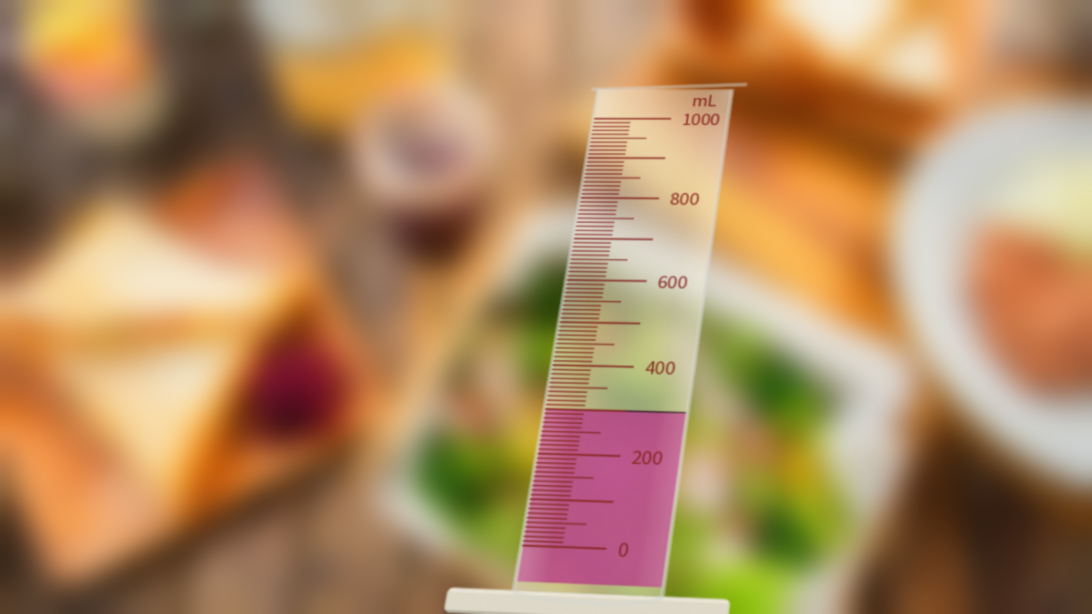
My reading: mL 300
